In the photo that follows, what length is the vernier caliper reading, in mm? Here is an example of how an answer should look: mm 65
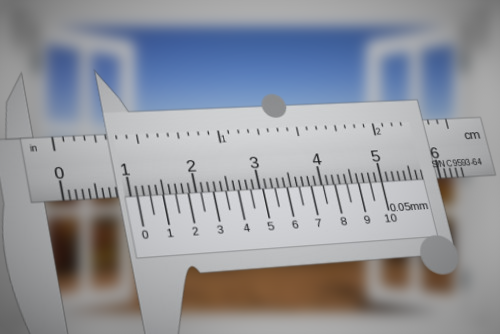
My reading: mm 11.0
